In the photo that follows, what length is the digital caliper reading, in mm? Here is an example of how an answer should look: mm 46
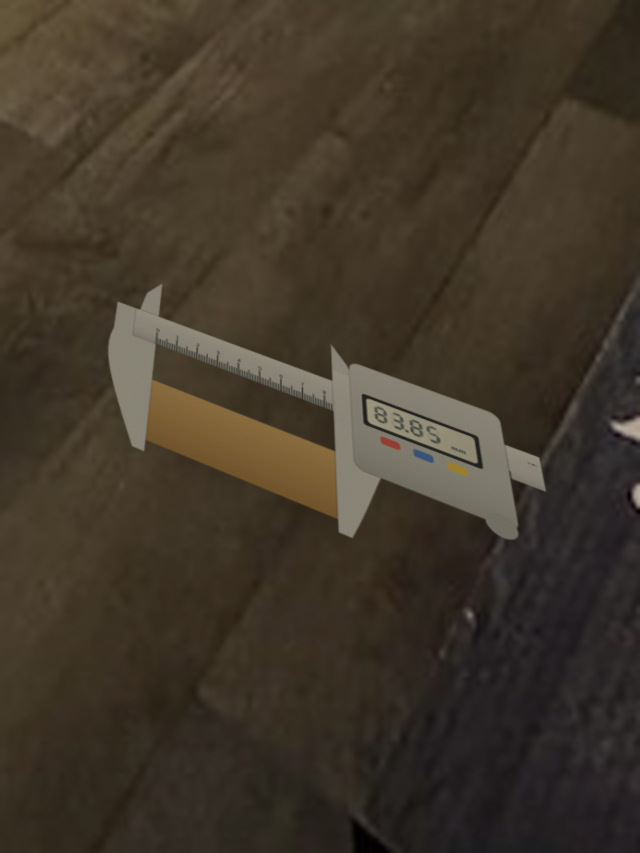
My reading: mm 83.85
